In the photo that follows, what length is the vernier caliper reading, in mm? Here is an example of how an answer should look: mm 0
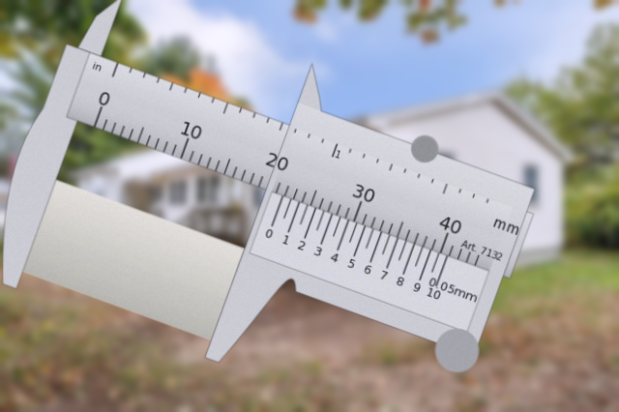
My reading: mm 21.8
